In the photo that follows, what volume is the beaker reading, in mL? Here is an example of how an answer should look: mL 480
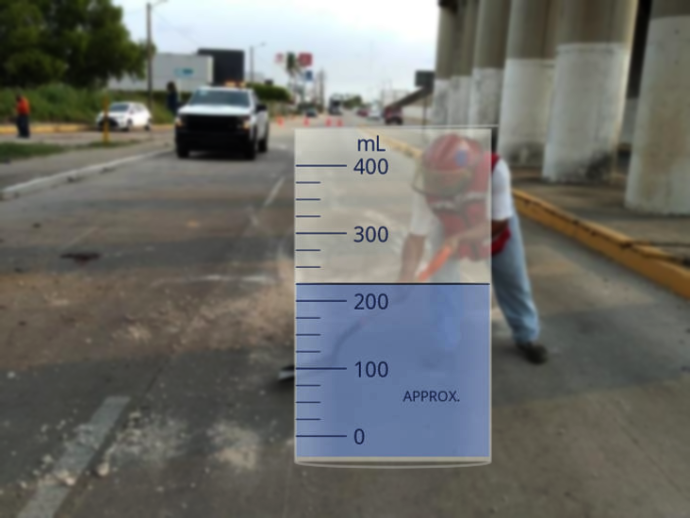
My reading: mL 225
